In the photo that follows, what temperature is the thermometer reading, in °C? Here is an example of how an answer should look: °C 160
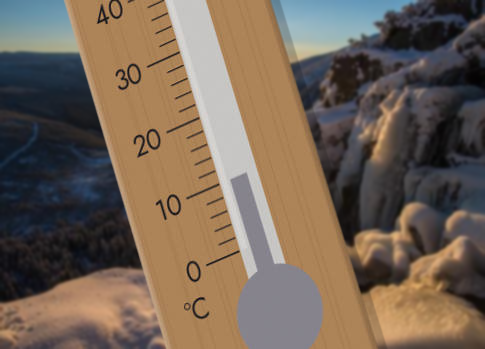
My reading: °C 10
